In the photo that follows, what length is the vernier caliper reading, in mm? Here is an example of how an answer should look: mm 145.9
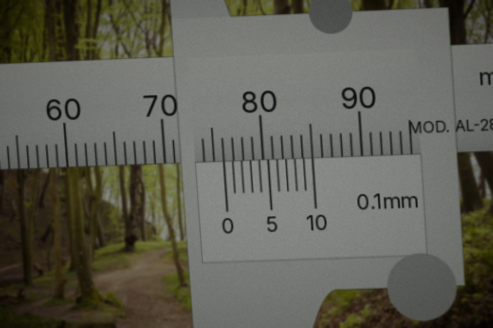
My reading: mm 76.0
